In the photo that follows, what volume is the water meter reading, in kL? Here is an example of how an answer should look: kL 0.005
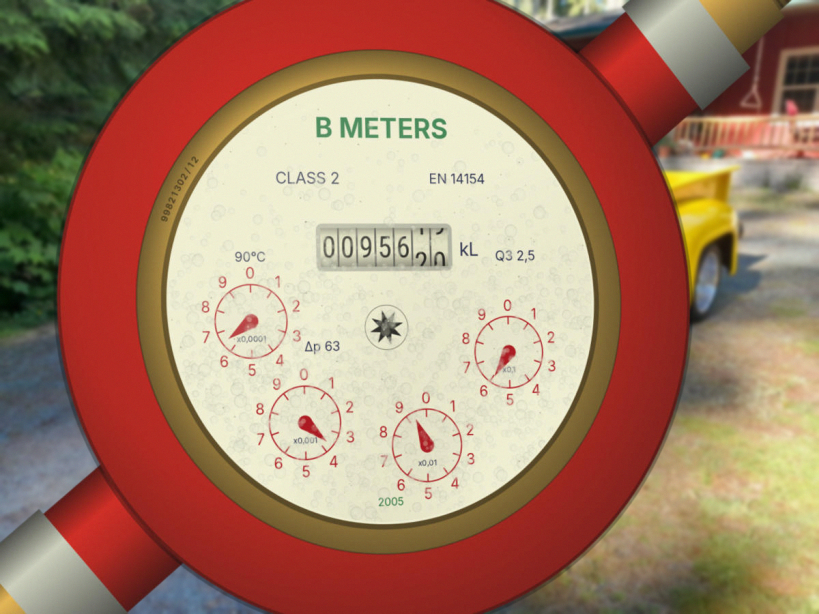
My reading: kL 95619.5936
